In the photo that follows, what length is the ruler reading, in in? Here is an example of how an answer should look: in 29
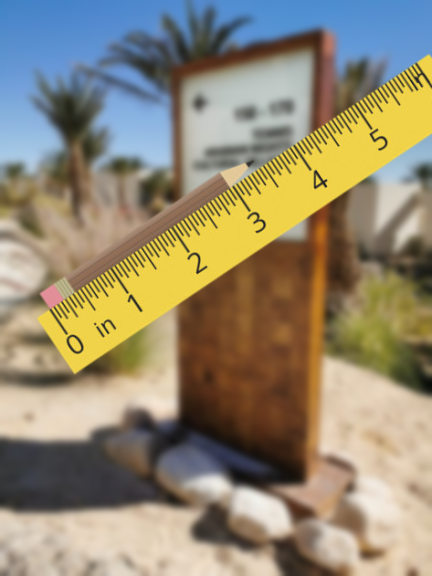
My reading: in 3.4375
